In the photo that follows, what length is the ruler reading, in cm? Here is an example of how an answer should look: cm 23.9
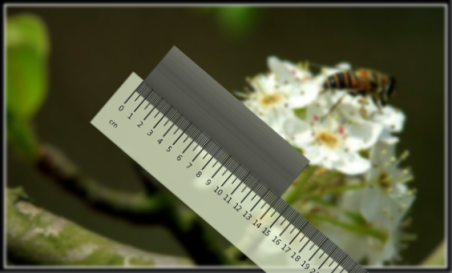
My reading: cm 14
